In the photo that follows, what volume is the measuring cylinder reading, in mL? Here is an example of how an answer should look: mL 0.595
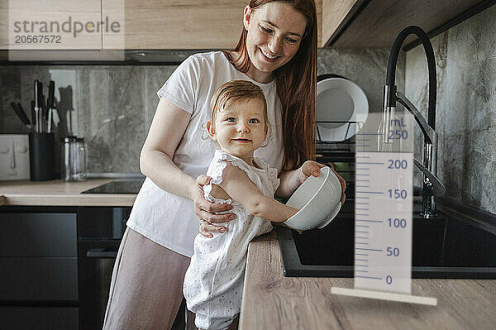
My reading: mL 220
